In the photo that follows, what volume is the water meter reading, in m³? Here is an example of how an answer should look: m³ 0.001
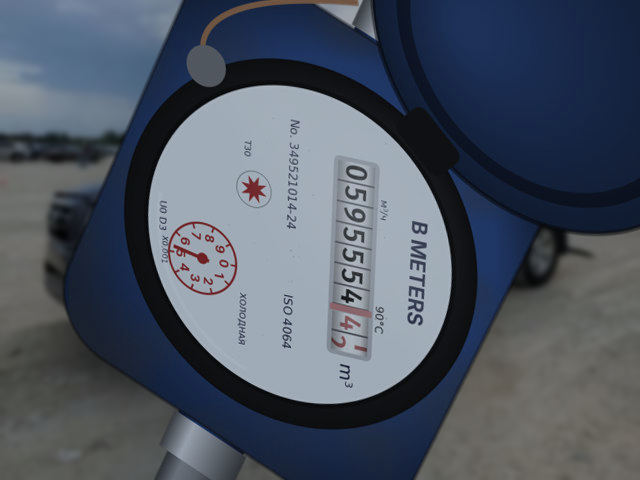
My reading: m³ 595554.415
